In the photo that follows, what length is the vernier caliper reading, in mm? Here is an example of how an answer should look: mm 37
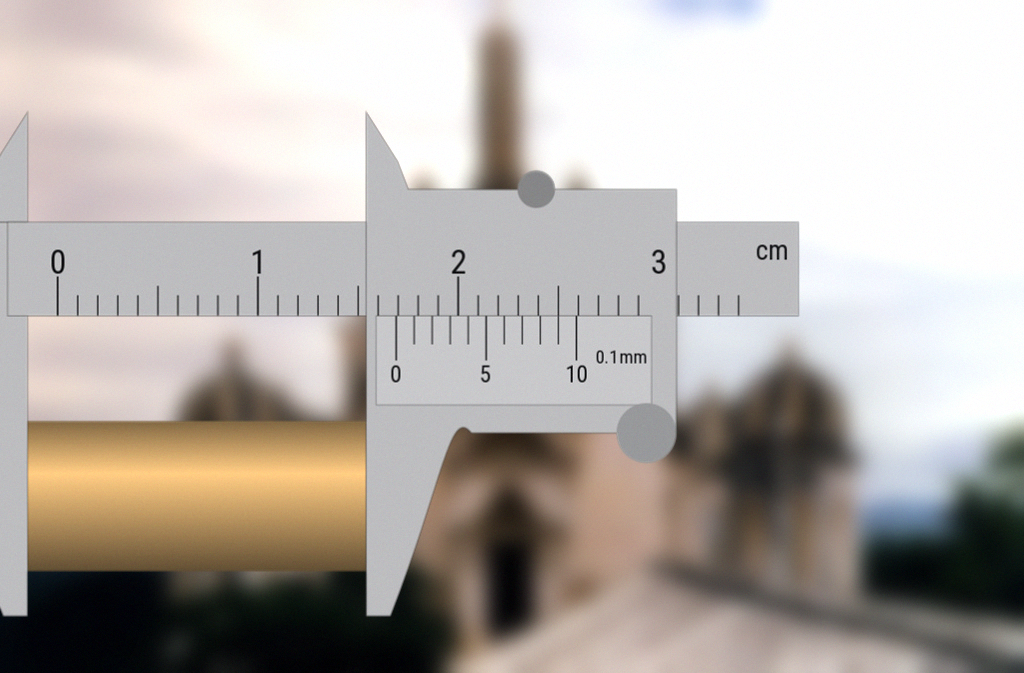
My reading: mm 16.9
